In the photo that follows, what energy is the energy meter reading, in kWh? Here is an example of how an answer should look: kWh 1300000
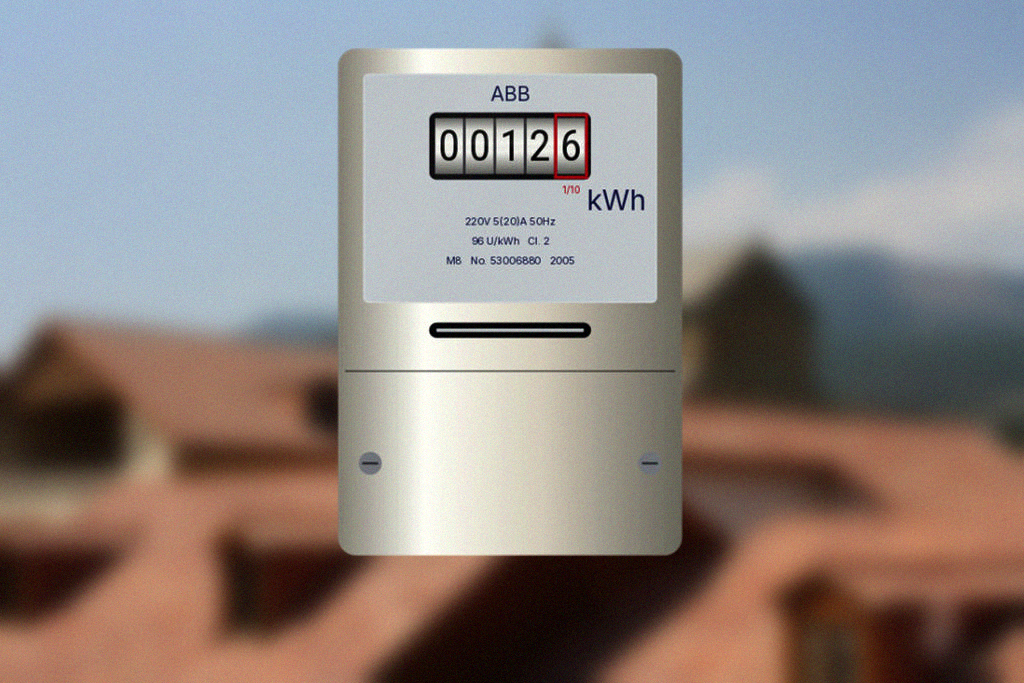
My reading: kWh 12.6
